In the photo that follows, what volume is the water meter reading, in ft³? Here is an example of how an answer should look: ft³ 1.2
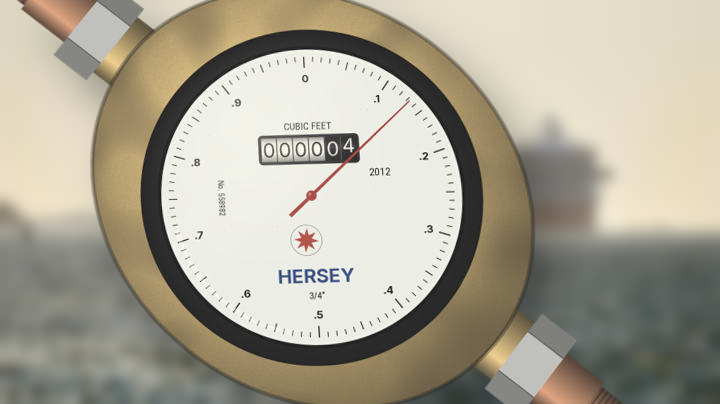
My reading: ft³ 4.13
